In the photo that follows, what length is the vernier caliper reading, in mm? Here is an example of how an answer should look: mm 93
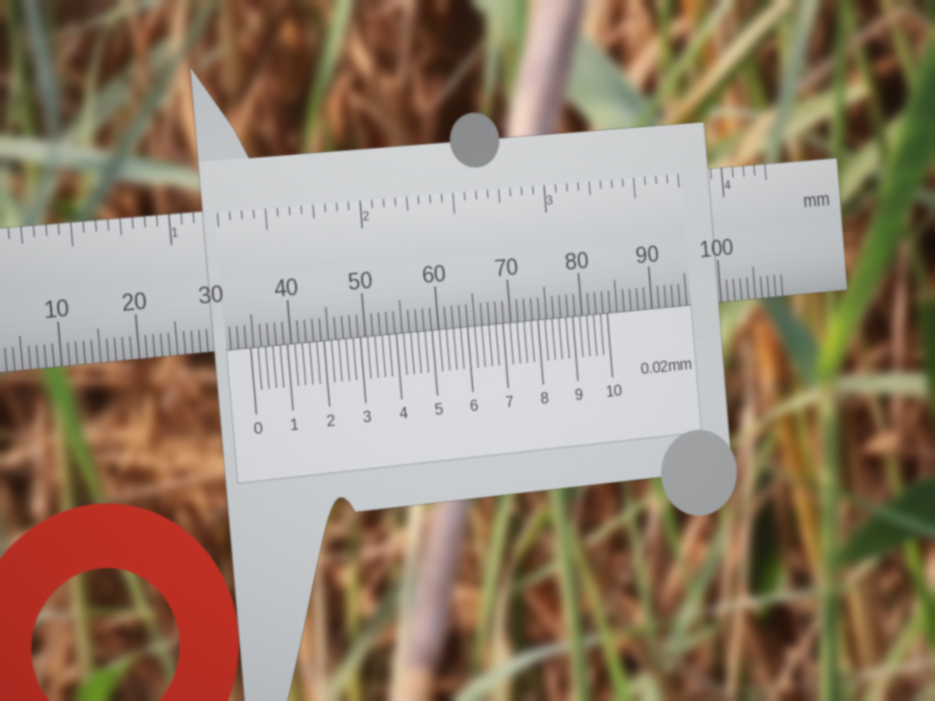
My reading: mm 34.6
